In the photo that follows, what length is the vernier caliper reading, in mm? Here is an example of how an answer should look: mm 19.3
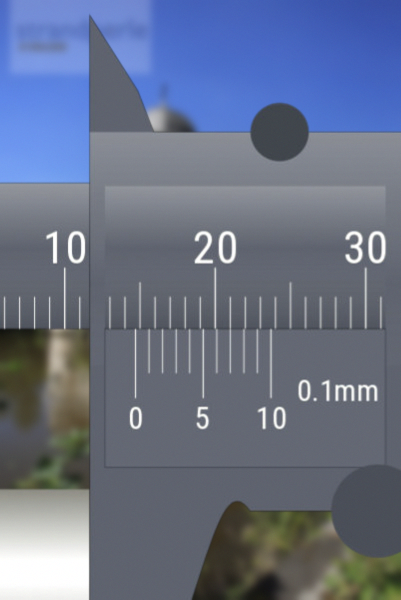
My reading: mm 14.7
